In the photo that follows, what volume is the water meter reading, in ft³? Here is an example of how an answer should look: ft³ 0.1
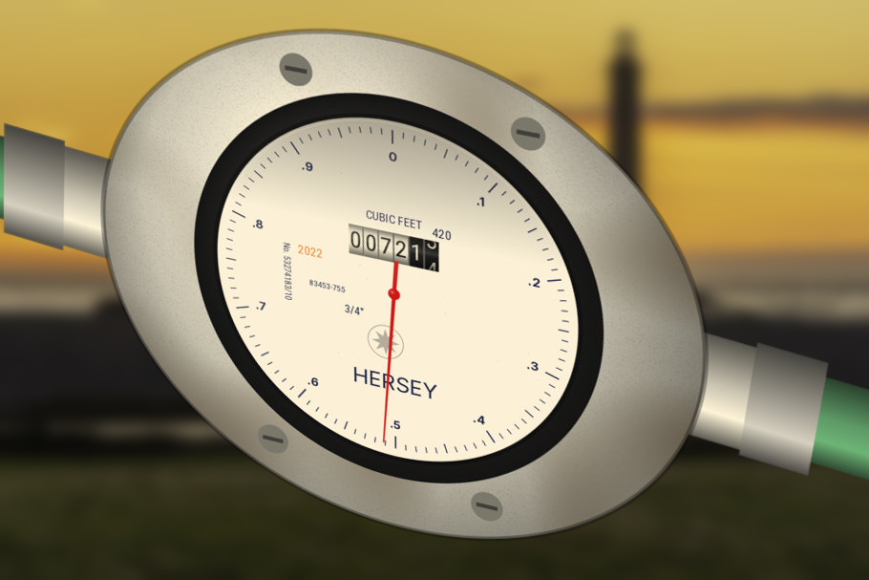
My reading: ft³ 7213.51
